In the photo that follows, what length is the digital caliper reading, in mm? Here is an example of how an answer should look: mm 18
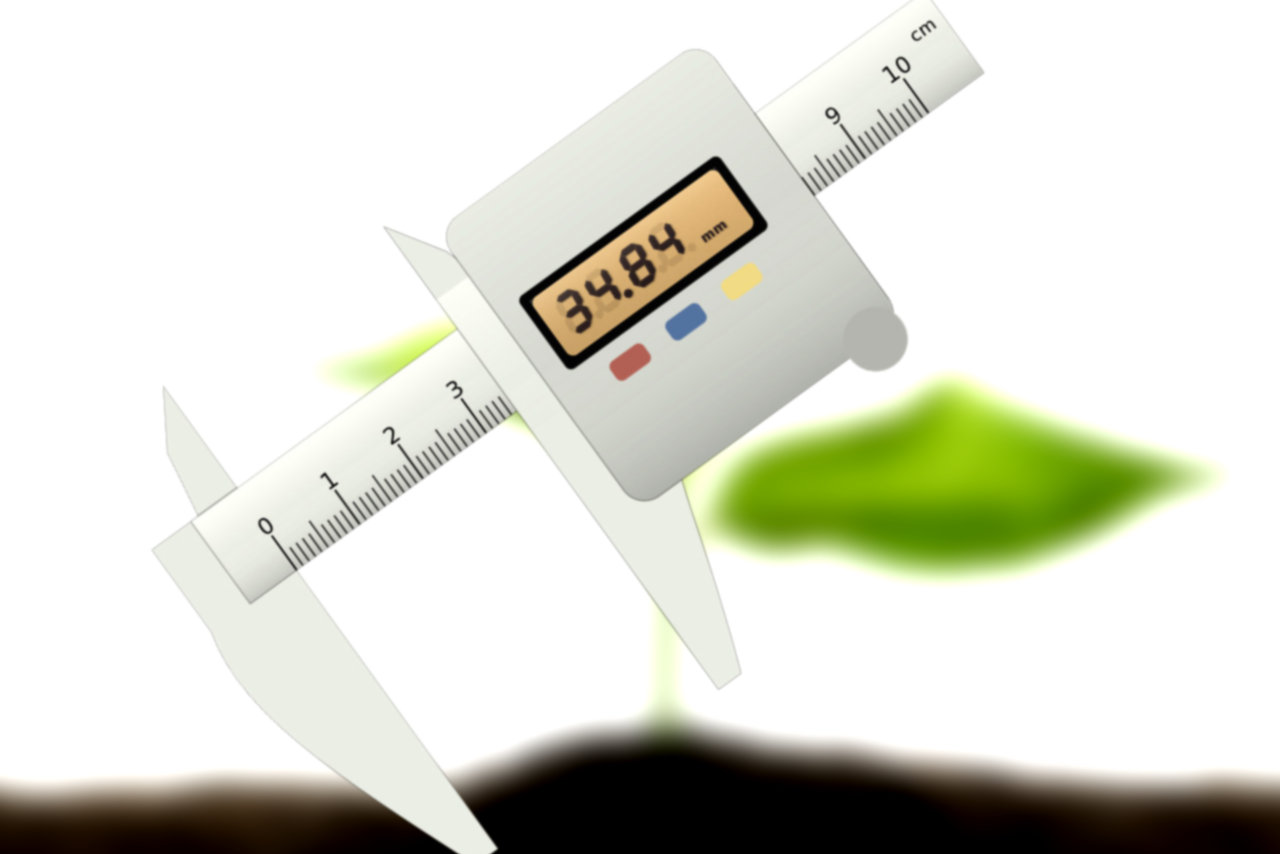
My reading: mm 34.84
